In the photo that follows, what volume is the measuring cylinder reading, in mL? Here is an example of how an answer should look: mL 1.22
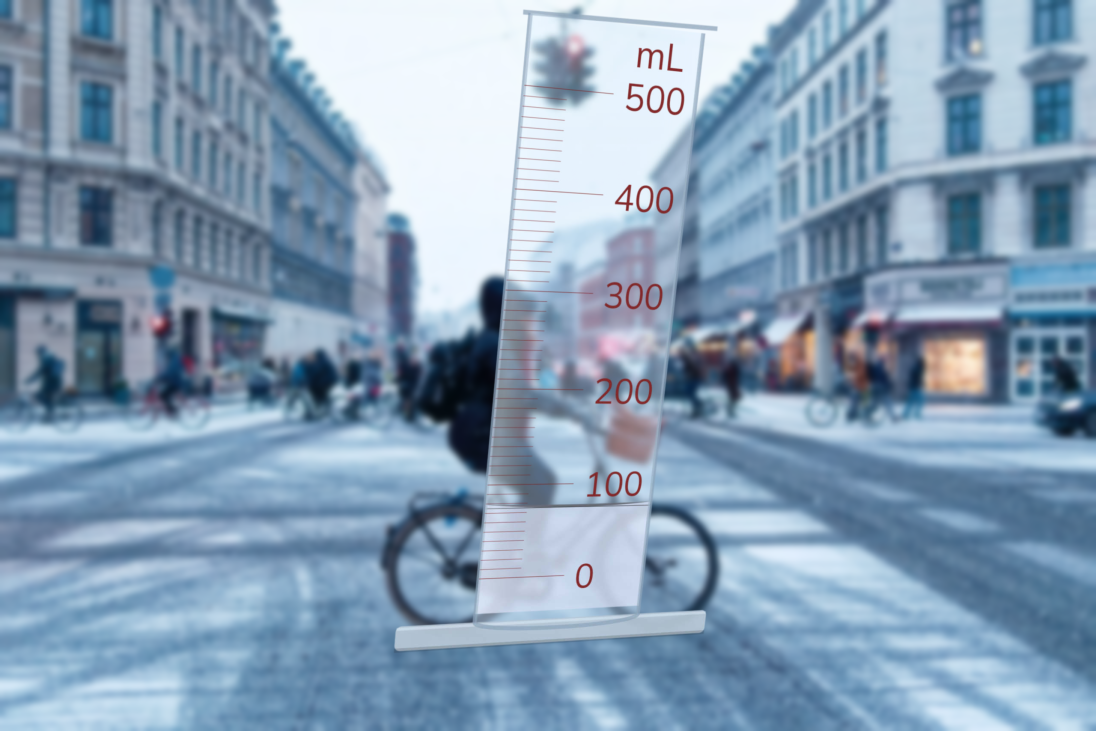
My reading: mL 75
